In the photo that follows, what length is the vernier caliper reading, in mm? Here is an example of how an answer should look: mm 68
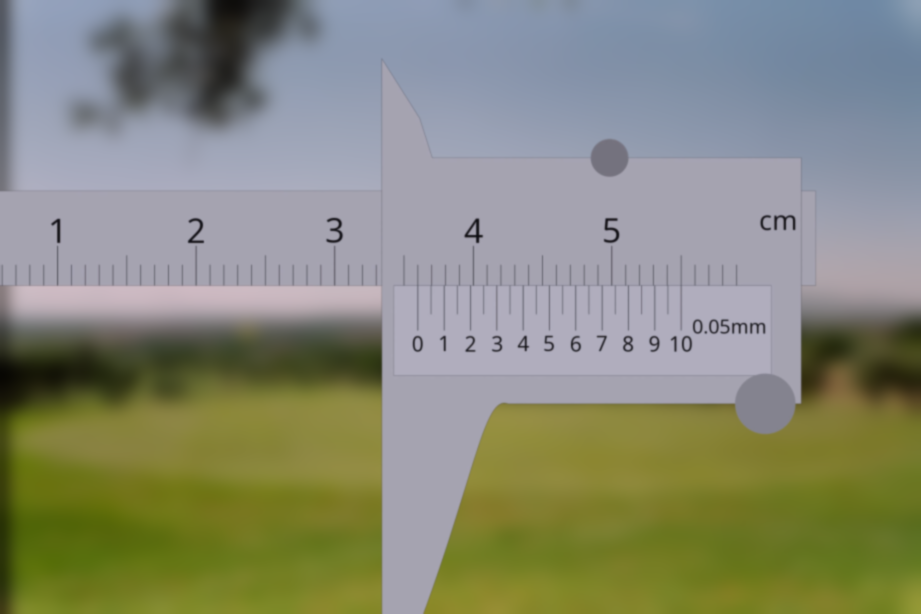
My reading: mm 36.0
